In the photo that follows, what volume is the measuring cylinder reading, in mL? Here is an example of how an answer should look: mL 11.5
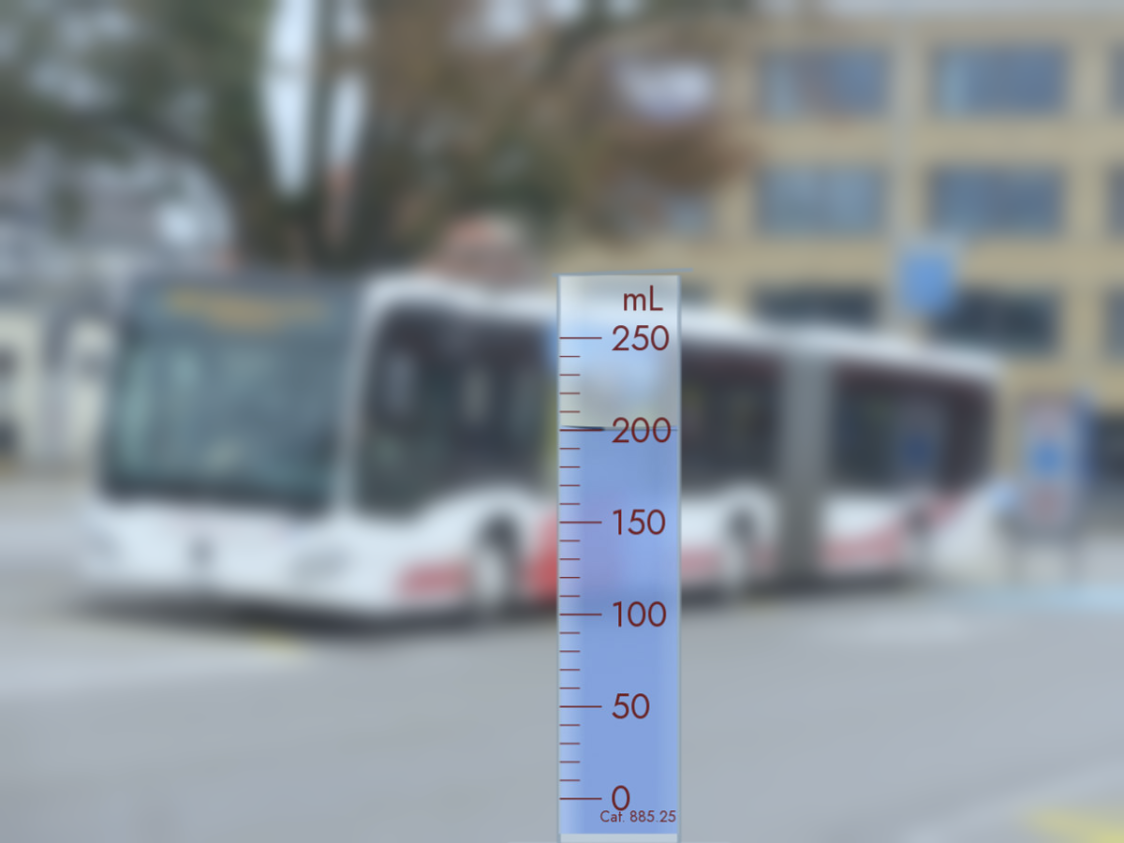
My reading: mL 200
